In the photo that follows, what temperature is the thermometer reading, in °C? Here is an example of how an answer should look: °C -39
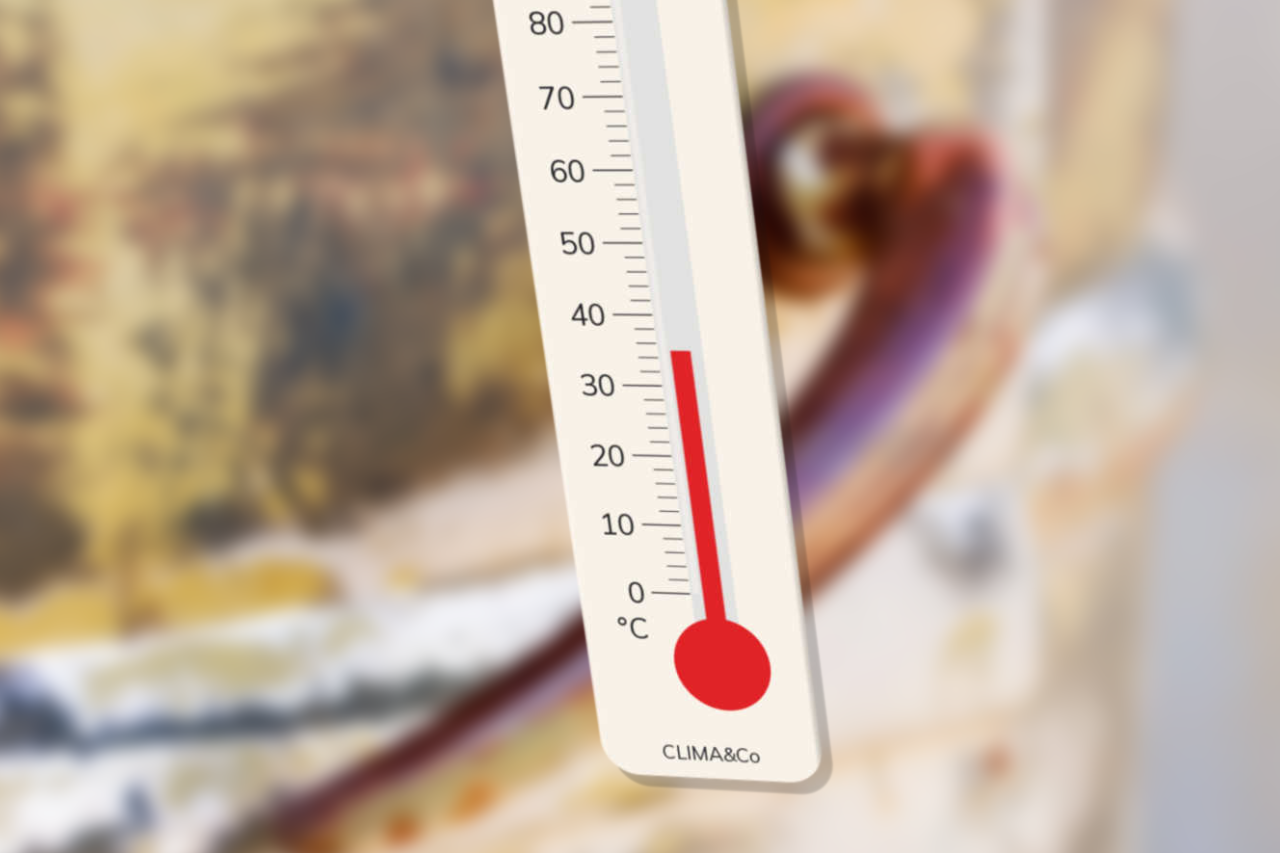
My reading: °C 35
